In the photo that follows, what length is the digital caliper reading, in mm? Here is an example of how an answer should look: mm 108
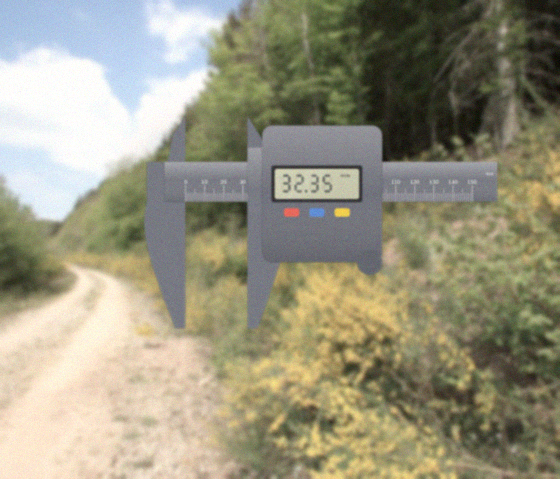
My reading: mm 32.35
